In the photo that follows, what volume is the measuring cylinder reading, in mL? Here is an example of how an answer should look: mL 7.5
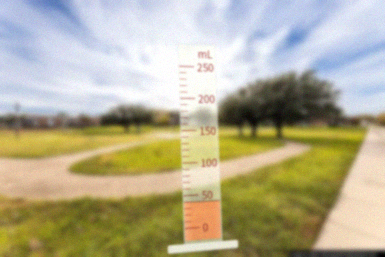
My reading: mL 40
